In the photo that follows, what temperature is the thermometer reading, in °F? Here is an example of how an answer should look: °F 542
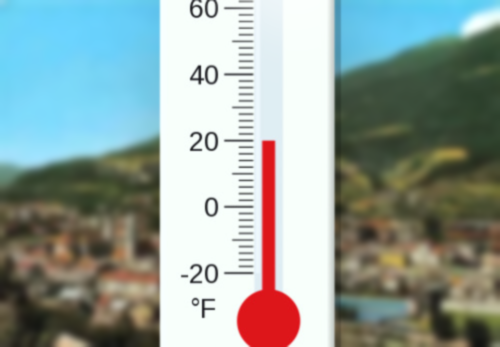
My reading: °F 20
